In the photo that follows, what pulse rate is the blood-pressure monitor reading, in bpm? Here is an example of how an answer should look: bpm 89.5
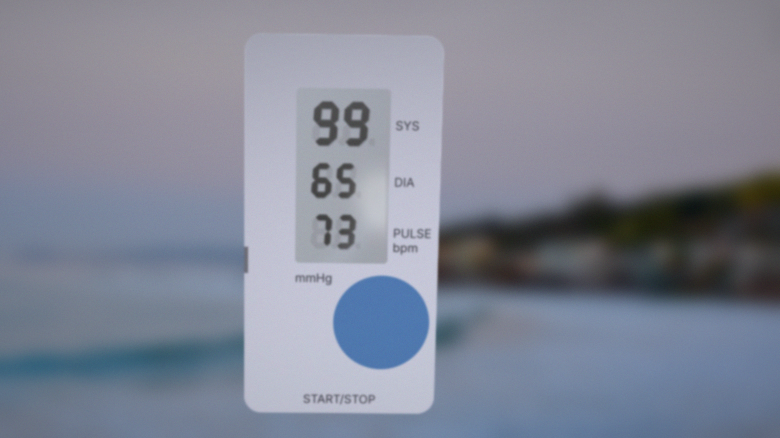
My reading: bpm 73
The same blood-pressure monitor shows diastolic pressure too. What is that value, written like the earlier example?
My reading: mmHg 65
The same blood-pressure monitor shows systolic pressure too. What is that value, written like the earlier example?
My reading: mmHg 99
